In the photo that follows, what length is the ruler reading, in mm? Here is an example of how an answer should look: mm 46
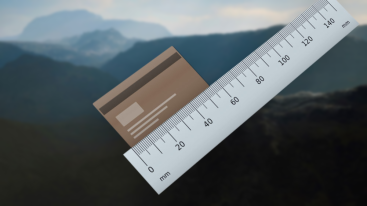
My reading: mm 55
